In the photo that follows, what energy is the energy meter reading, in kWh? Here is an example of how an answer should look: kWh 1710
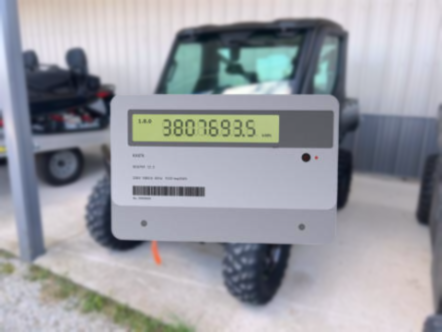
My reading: kWh 3807693.5
